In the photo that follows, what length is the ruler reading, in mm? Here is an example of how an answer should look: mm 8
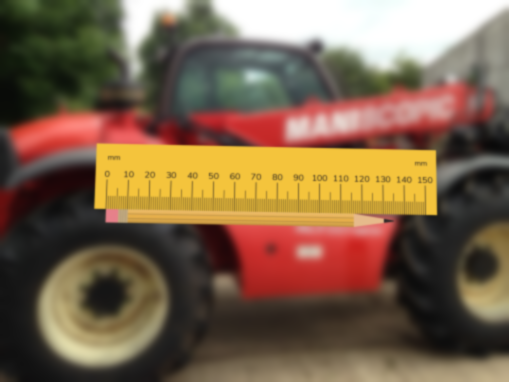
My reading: mm 135
